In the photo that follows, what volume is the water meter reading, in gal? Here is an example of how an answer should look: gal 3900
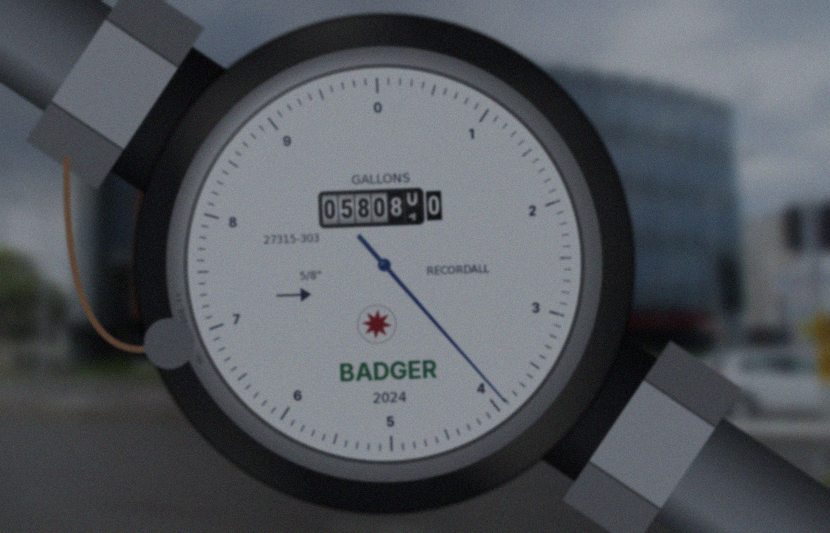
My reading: gal 580803.9
